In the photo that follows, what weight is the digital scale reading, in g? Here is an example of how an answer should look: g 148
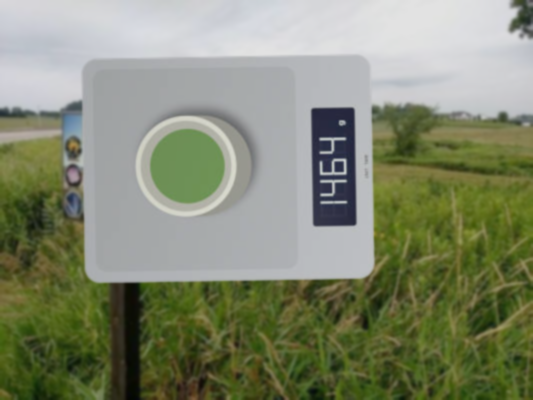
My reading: g 1464
